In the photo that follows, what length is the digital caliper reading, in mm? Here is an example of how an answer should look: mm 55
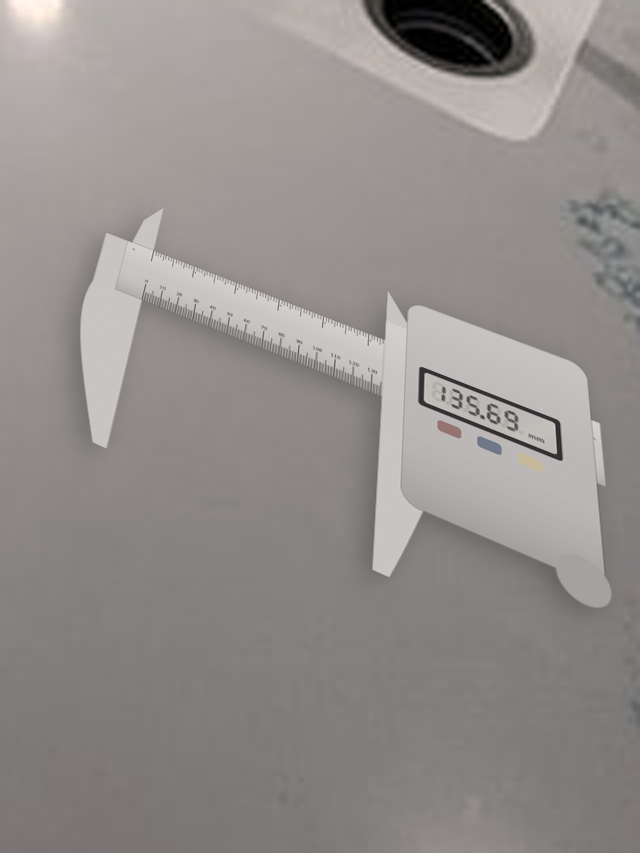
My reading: mm 135.69
